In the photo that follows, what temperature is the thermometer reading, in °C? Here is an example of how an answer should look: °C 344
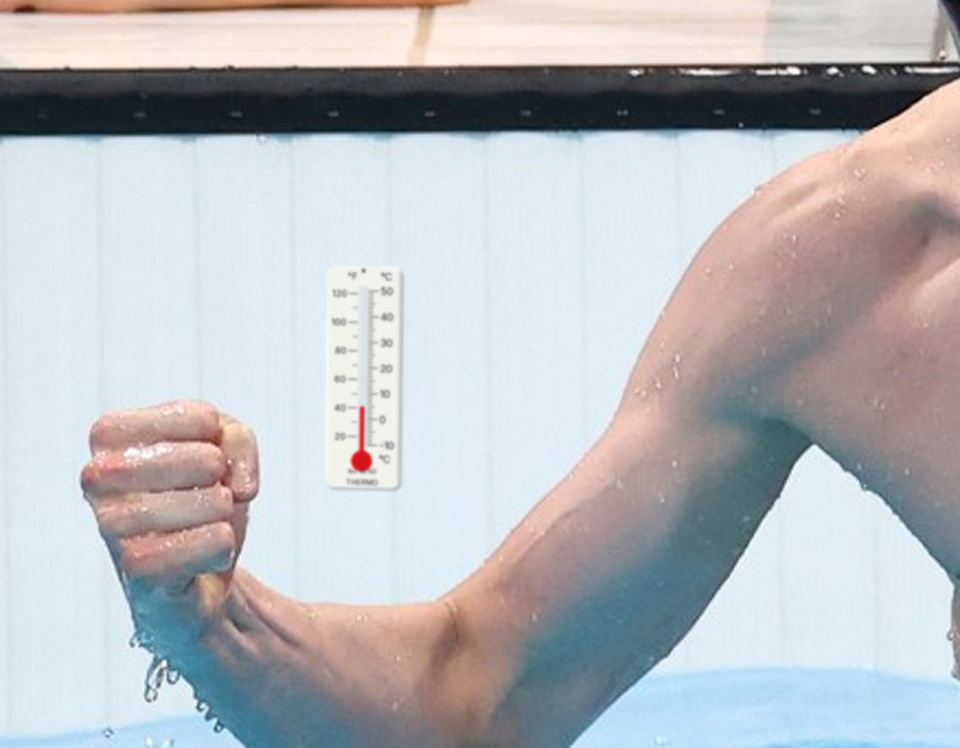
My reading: °C 5
